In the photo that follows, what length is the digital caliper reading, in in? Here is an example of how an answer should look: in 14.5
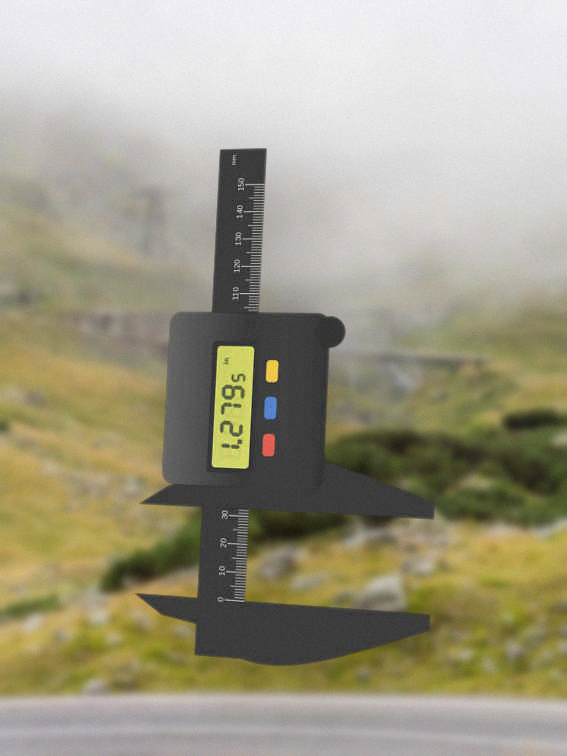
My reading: in 1.2795
